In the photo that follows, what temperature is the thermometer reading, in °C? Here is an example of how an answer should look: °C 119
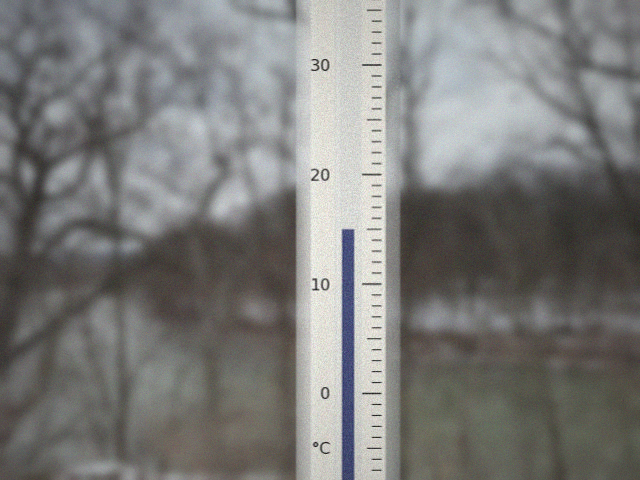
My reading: °C 15
